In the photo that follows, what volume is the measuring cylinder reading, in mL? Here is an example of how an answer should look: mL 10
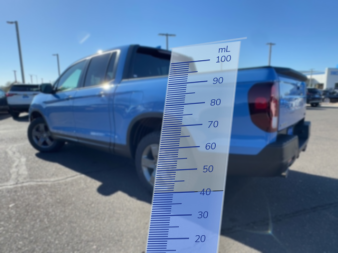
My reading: mL 40
